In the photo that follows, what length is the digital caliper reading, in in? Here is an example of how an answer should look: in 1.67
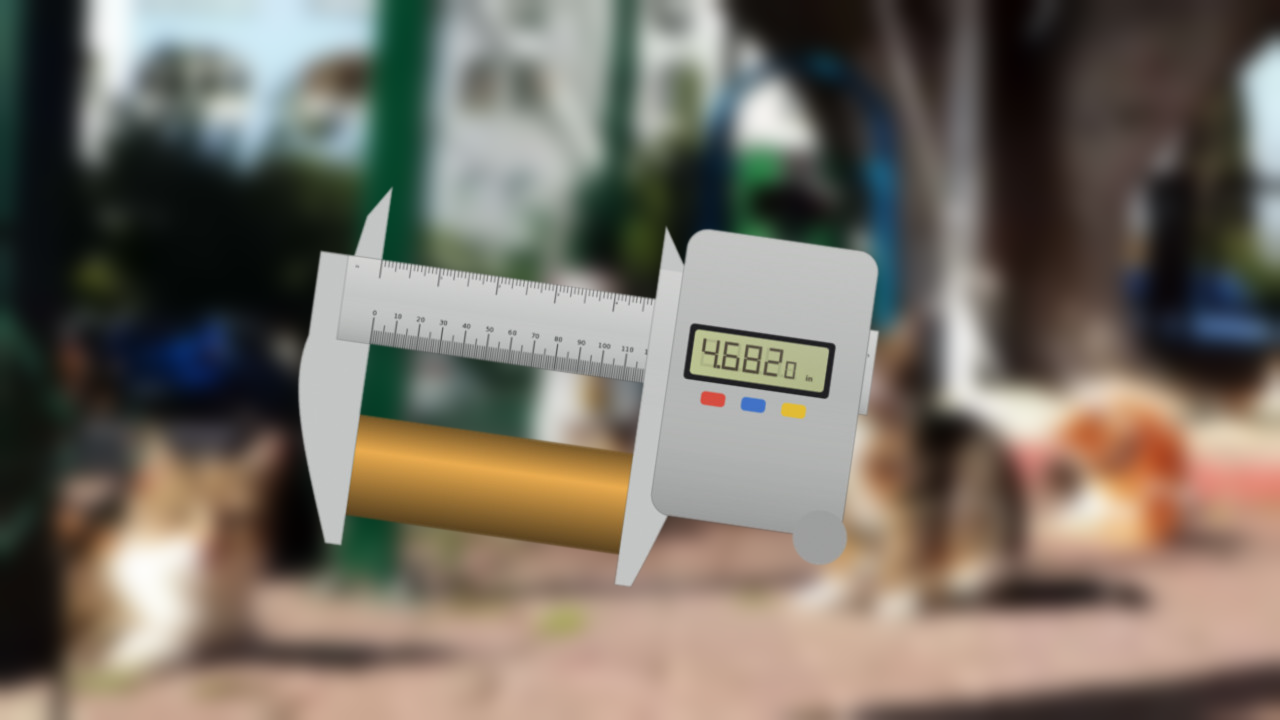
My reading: in 4.6820
